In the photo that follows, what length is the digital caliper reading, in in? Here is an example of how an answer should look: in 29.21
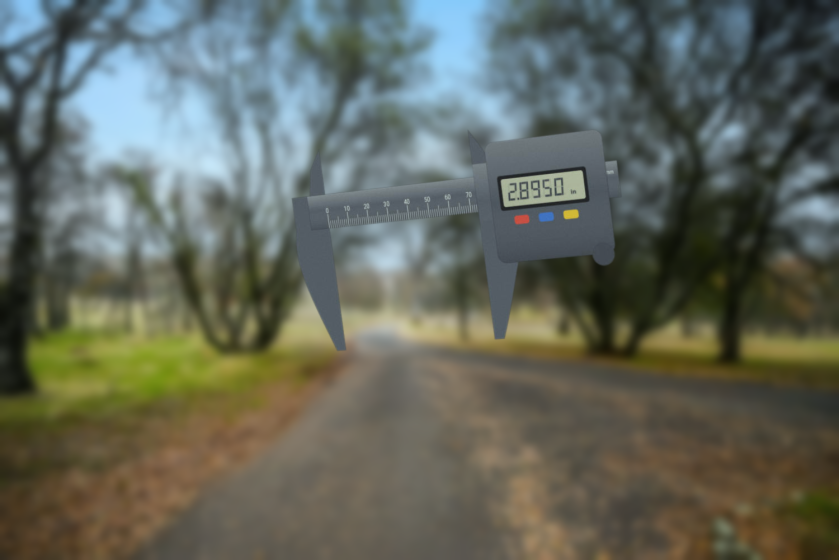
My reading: in 2.8950
